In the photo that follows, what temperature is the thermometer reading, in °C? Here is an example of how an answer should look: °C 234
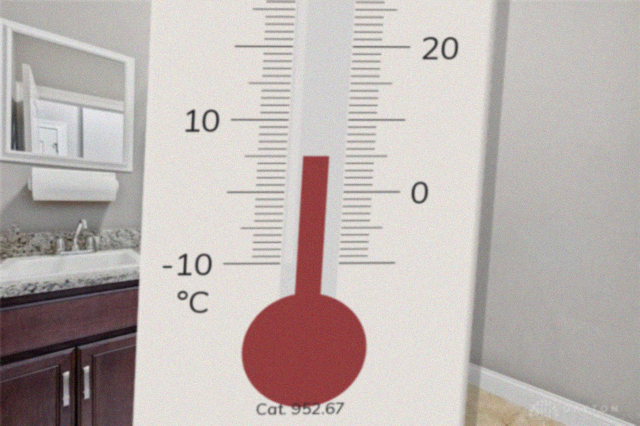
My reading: °C 5
